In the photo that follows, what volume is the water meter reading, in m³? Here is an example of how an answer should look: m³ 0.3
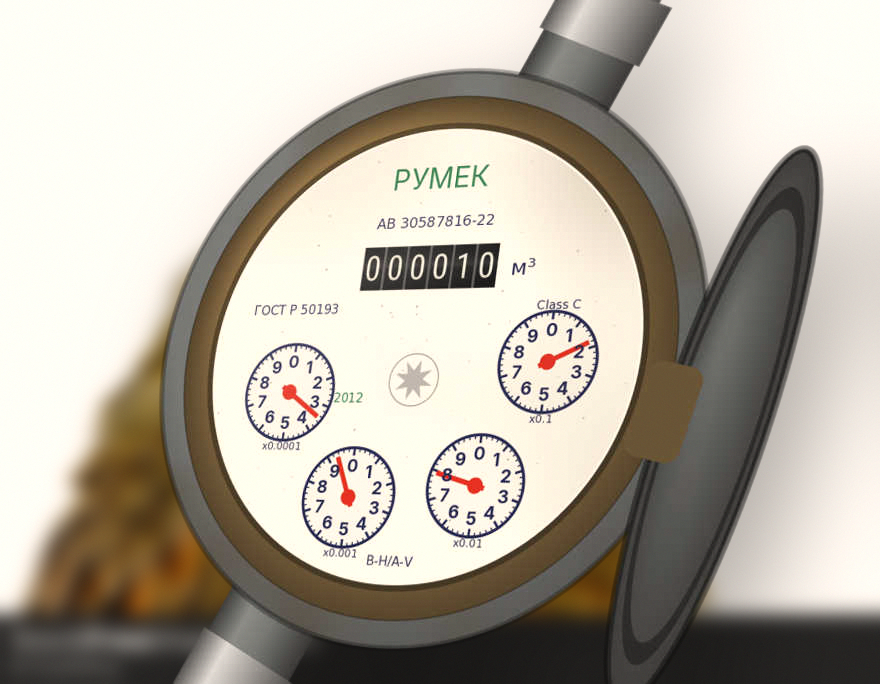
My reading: m³ 10.1793
